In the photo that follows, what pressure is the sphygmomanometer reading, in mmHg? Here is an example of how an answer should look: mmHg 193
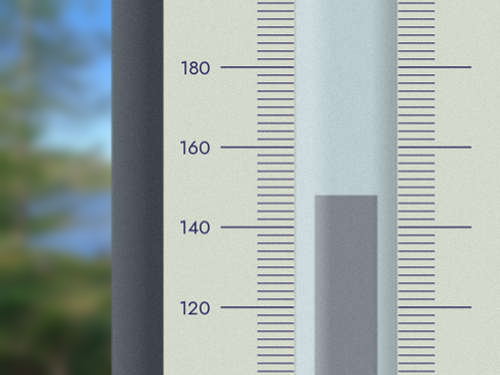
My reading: mmHg 148
